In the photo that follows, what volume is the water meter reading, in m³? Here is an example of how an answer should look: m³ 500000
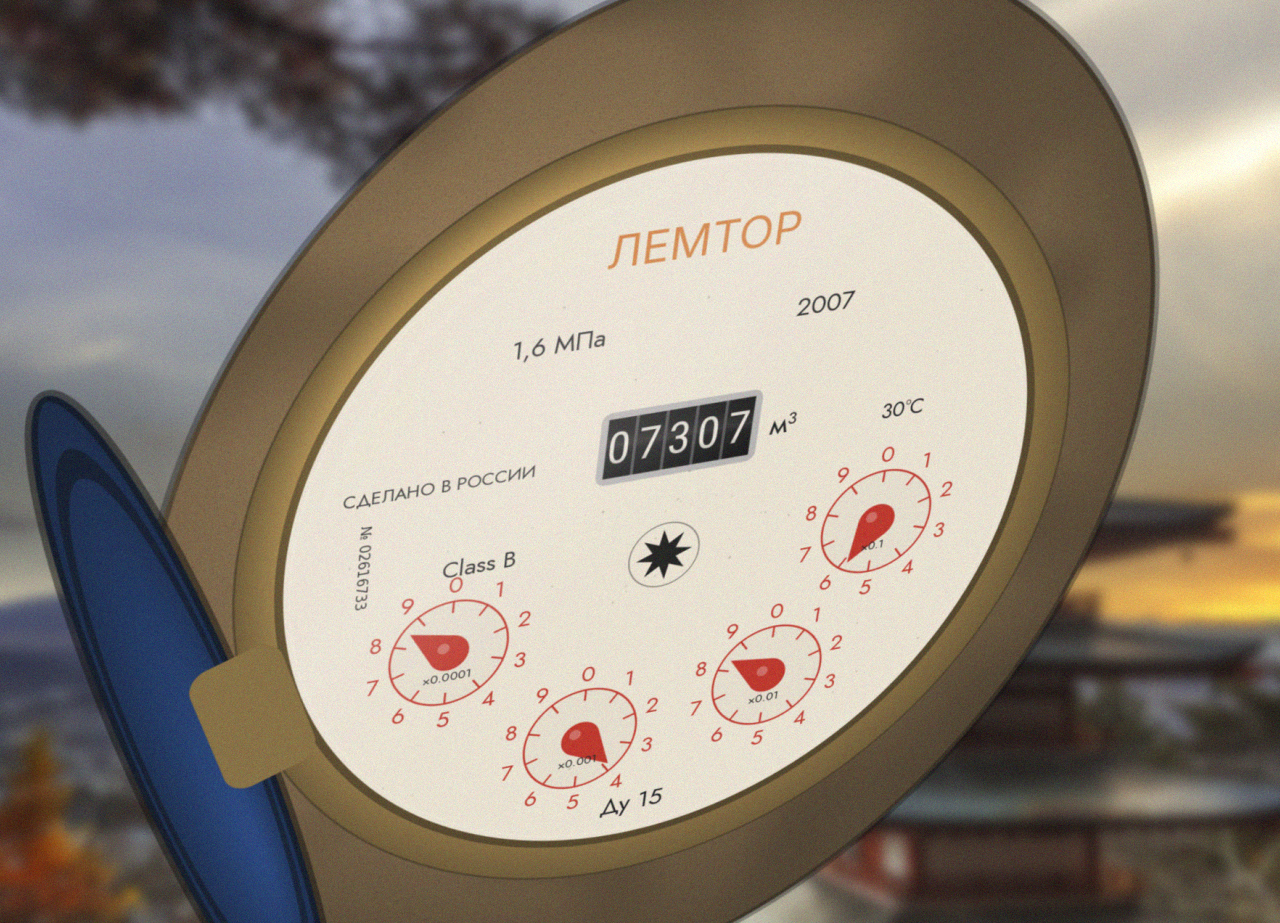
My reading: m³ 7307.5838
